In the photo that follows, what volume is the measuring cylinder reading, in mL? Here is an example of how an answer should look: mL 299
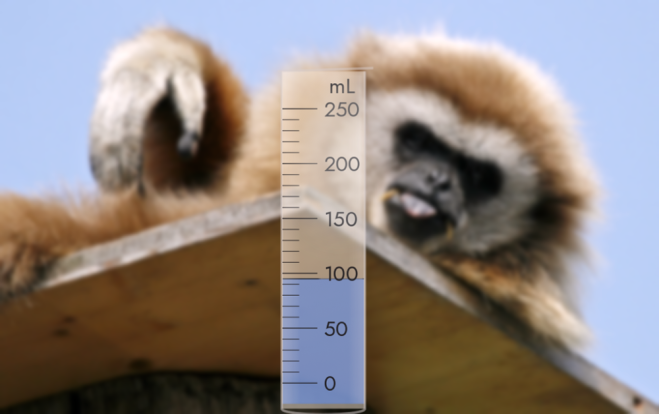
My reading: mL 95
